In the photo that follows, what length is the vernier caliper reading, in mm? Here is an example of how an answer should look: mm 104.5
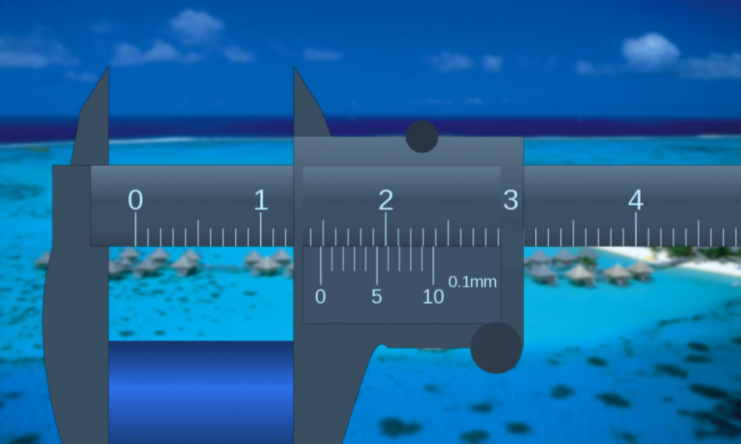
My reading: mm 14.8
